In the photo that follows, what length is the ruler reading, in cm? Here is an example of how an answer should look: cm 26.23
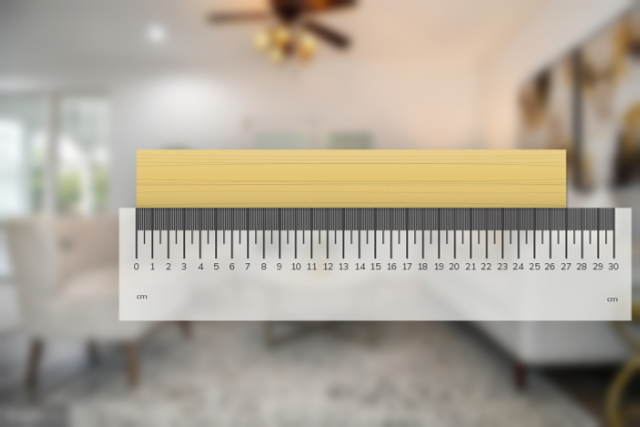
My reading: cm 27
